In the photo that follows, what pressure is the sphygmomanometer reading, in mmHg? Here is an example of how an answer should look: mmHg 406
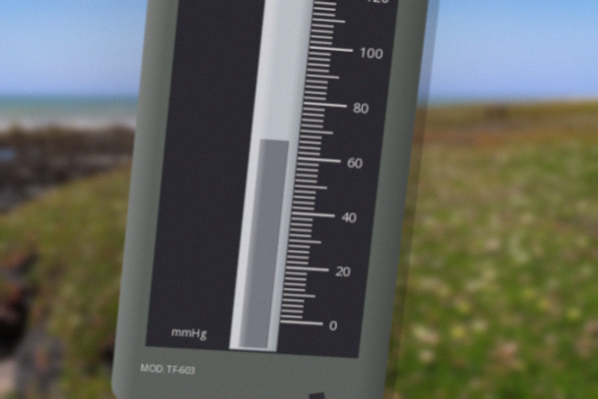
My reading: mmHg 66
